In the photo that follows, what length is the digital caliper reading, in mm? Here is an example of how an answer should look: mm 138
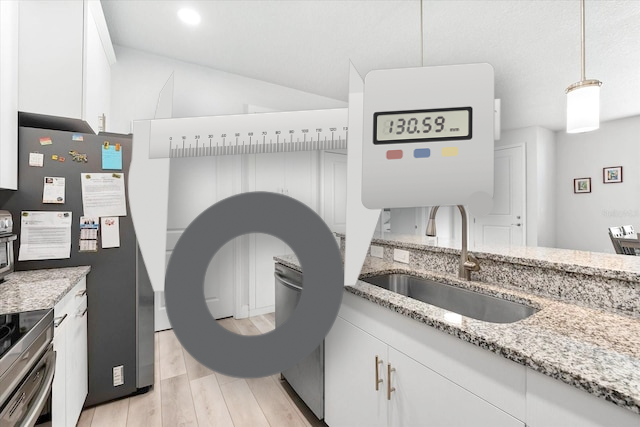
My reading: mm 130.59
